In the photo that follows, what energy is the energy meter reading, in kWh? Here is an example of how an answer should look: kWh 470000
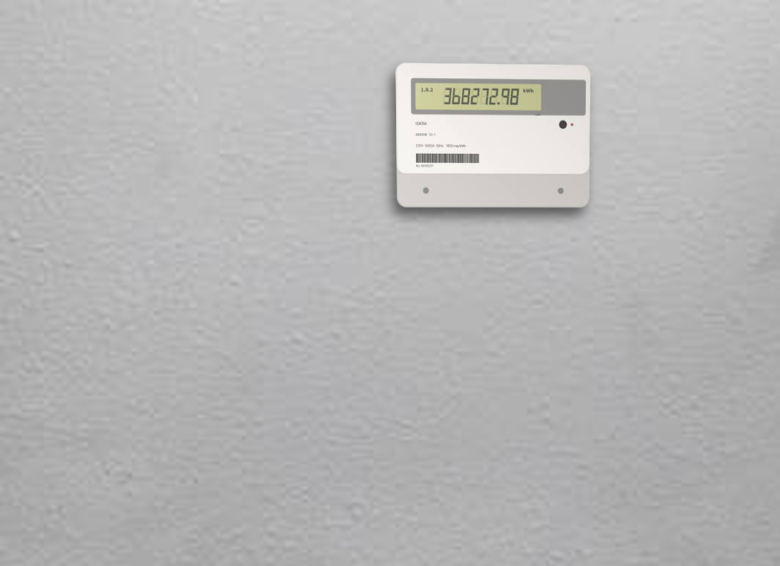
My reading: kWh 368272.98
